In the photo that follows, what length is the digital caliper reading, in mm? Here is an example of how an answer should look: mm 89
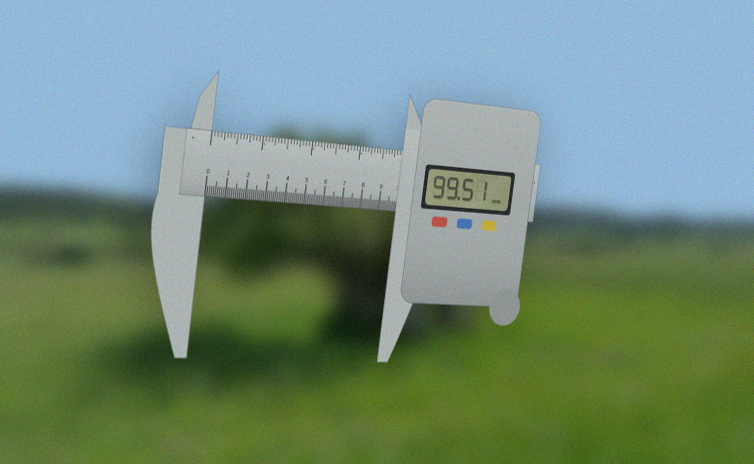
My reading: mm 99.51
